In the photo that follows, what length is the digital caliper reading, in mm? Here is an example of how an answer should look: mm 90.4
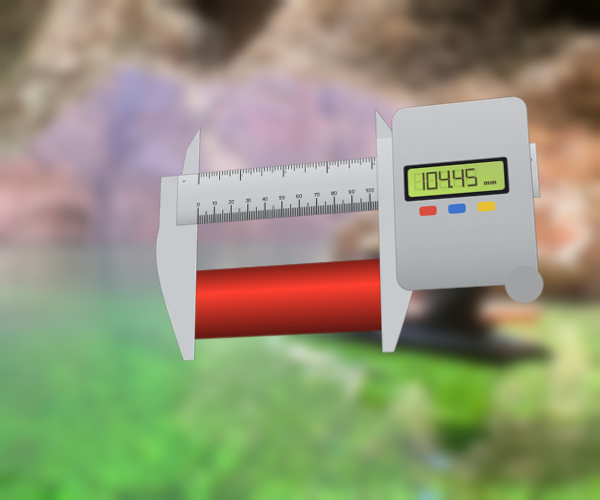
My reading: mm 104.45
